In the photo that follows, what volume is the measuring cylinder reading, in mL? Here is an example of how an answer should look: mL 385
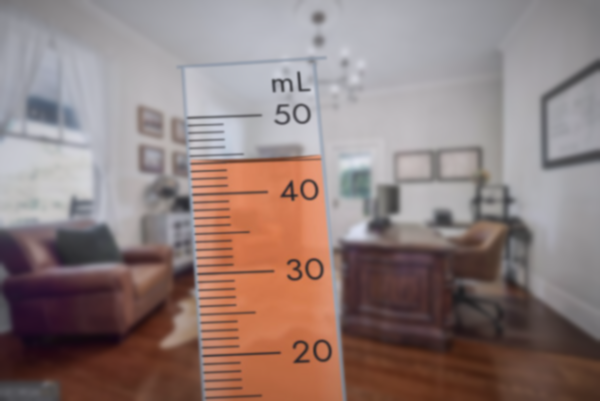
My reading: mL 44
